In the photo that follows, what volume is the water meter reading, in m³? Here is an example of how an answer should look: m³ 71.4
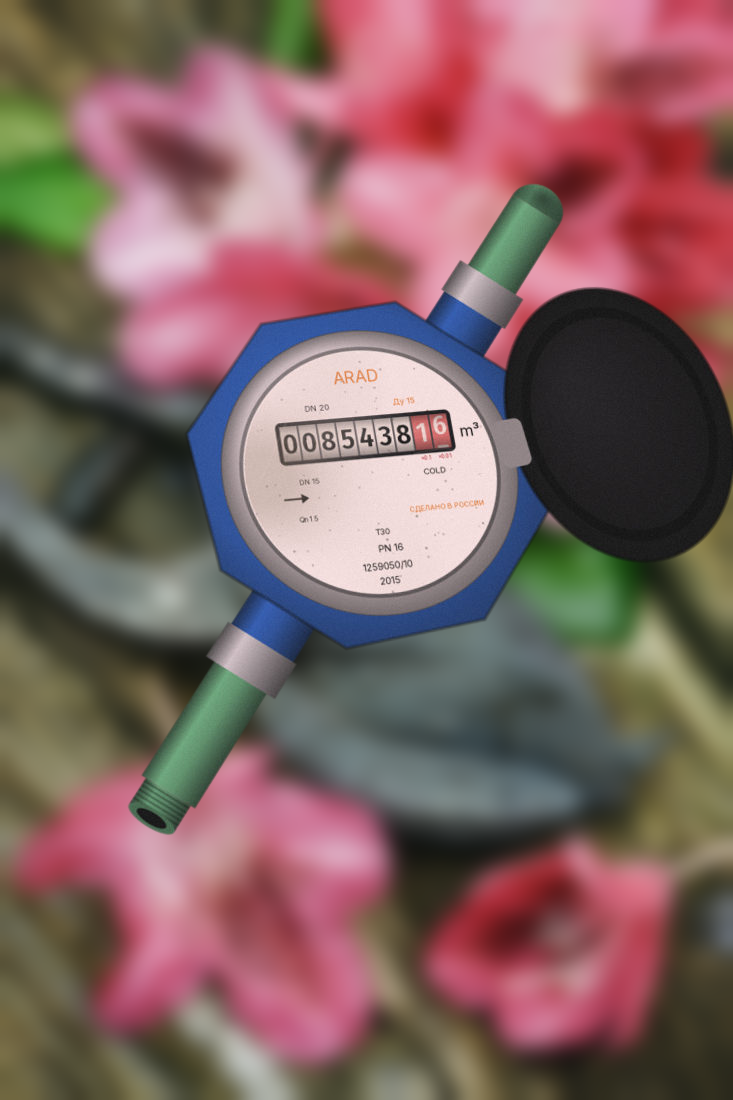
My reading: m³ 85438.16
